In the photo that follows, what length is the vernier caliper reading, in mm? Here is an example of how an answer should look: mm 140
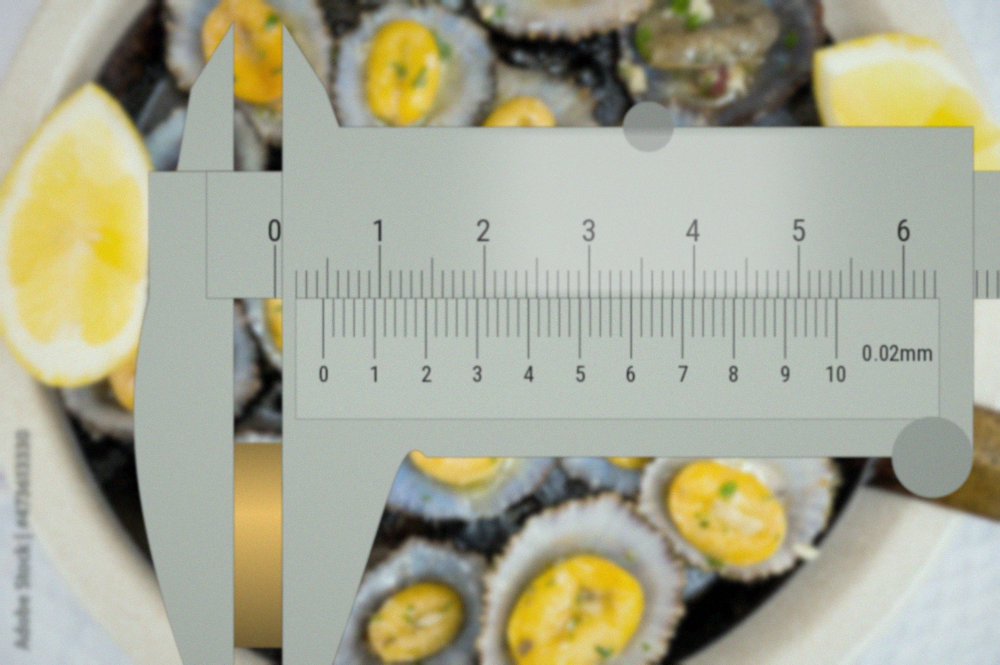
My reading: mm 4.6
